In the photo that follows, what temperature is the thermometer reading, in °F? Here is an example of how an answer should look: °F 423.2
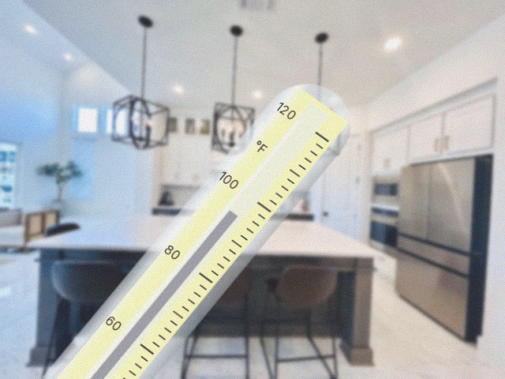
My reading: °F 95
